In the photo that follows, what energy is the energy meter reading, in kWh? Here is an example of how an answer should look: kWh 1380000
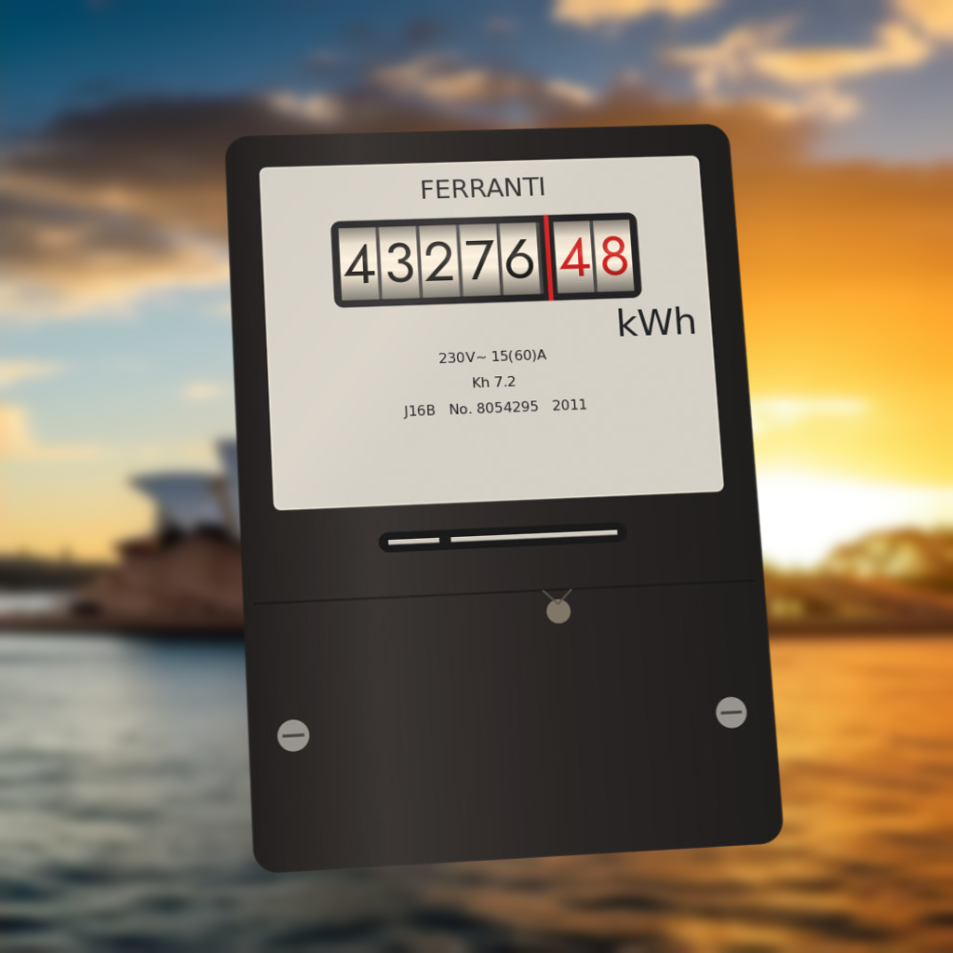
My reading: kWh 43276.48
